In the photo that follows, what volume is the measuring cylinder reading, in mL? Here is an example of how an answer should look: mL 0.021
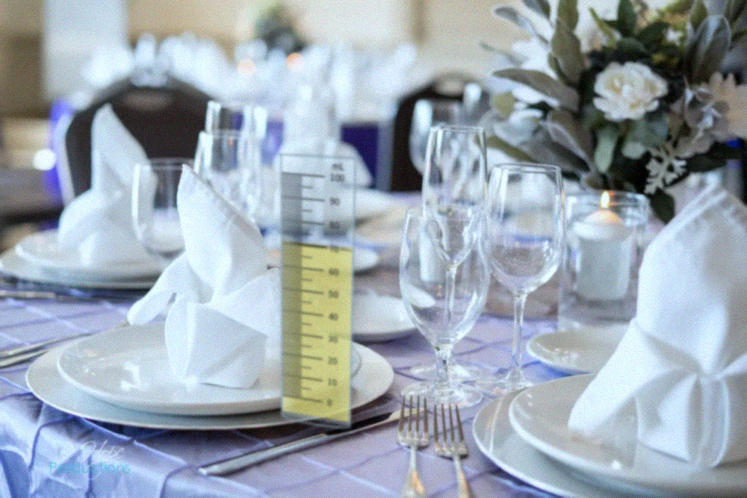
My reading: mL 70
